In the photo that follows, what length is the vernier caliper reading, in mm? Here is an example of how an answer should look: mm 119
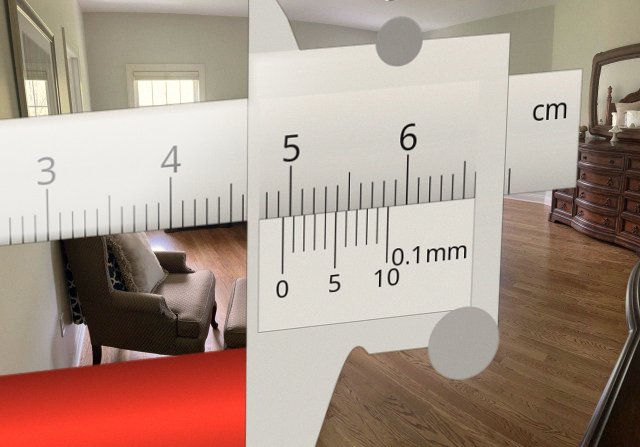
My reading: mm 49.4
